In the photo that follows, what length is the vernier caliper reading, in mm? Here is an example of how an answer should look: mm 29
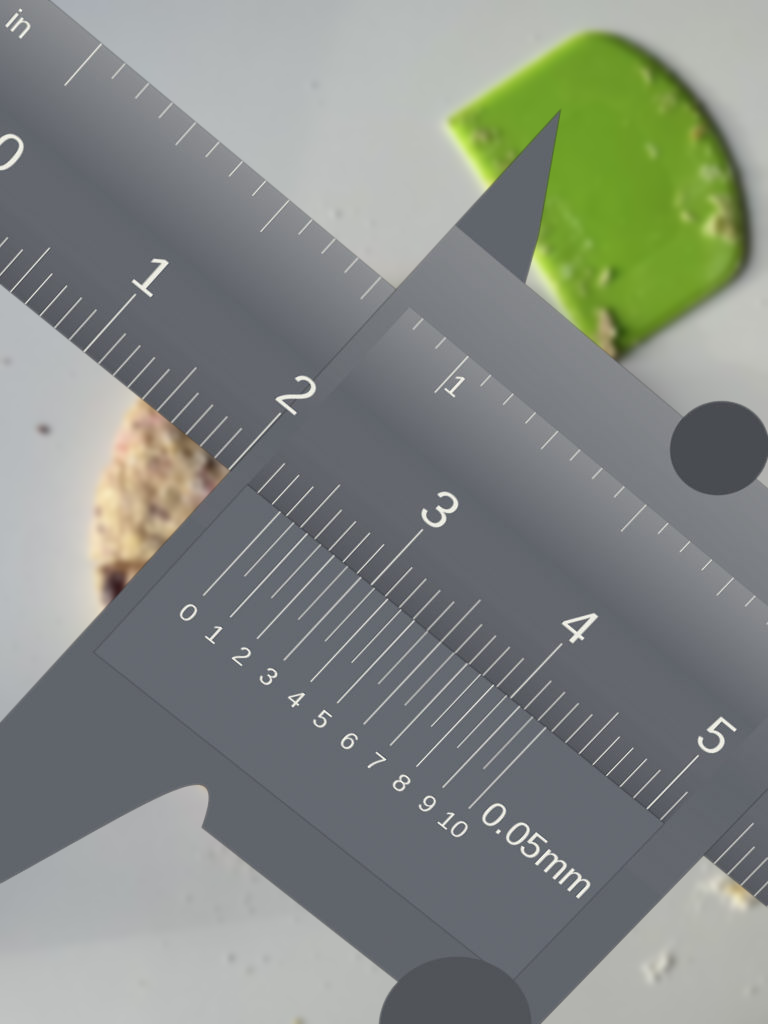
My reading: mm 23.6
